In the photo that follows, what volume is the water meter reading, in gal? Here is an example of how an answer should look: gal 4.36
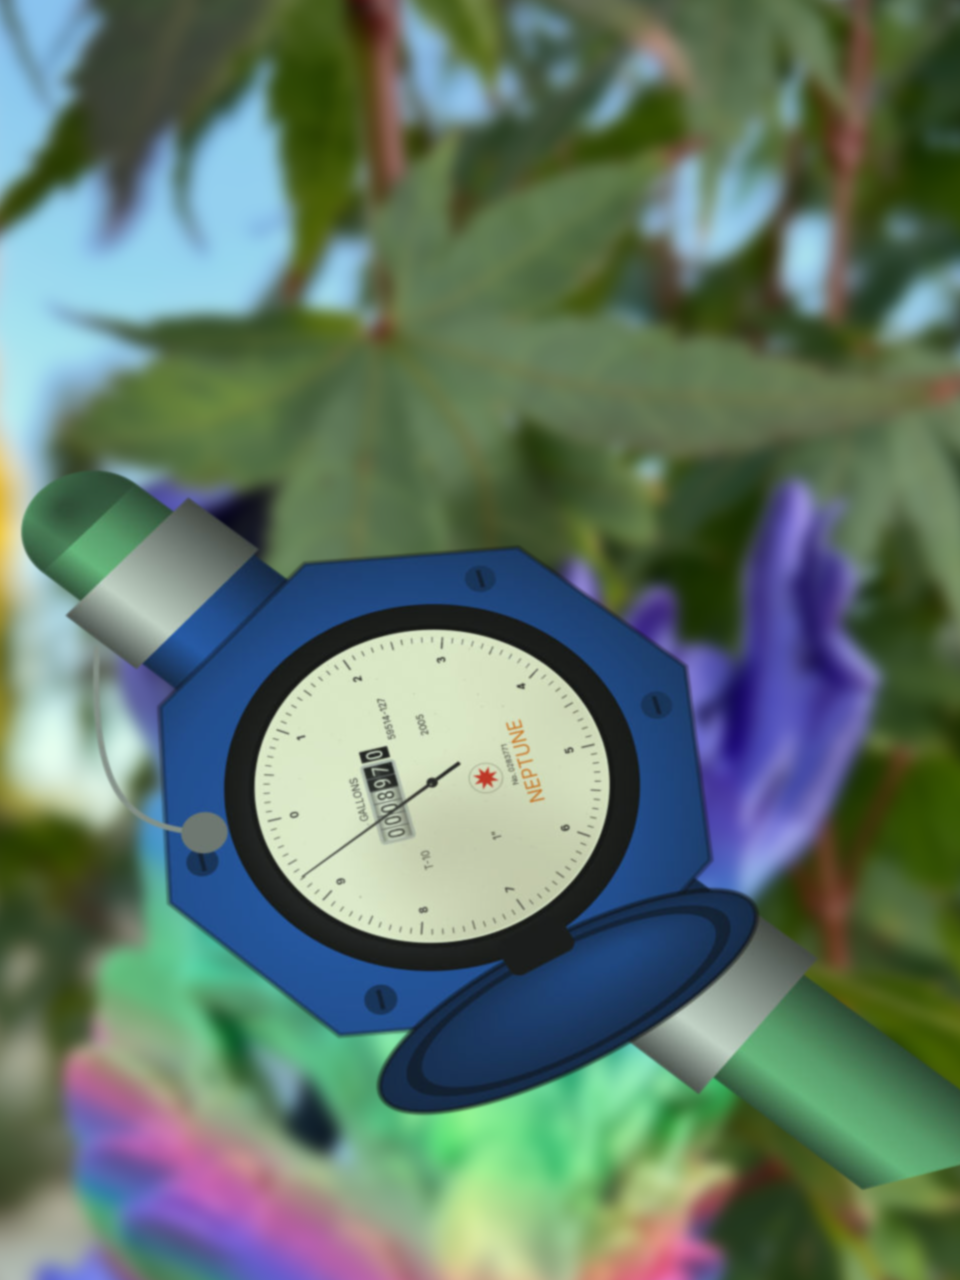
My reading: gal 8969.3
